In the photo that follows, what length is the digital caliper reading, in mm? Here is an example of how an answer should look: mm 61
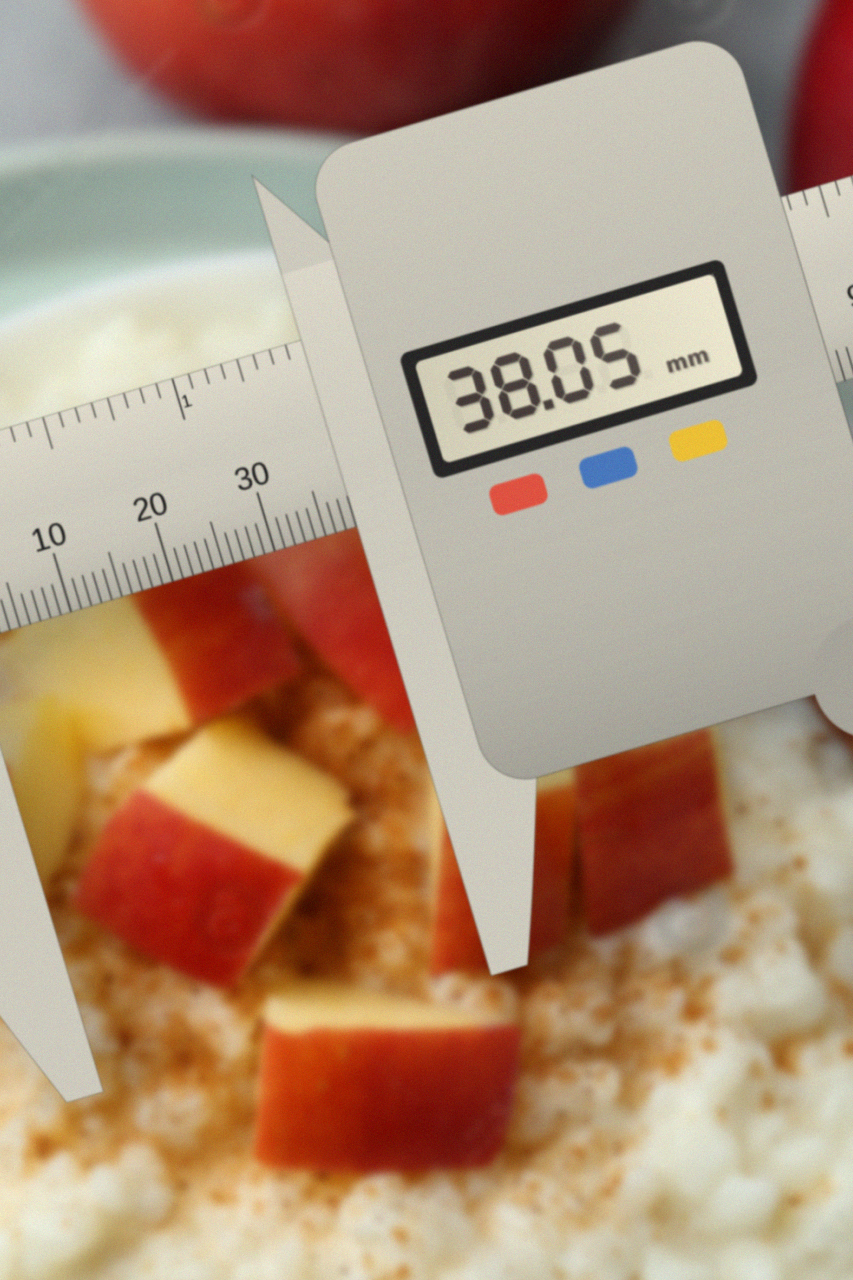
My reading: mm 38.05
